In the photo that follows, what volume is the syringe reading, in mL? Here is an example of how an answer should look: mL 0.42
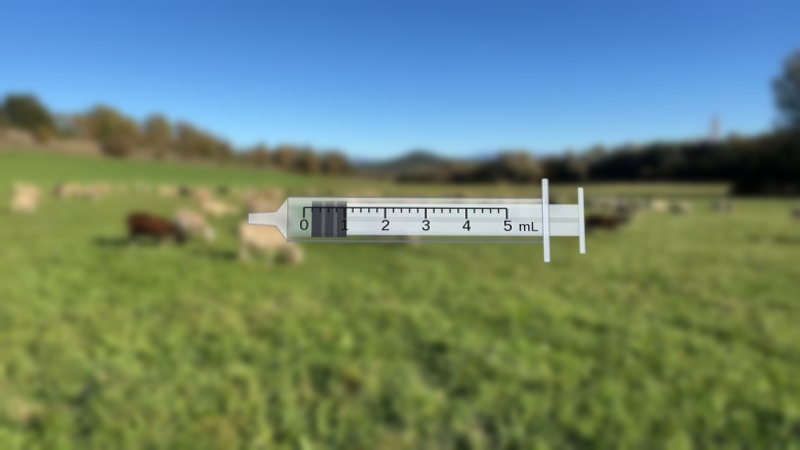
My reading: mL 0.2
